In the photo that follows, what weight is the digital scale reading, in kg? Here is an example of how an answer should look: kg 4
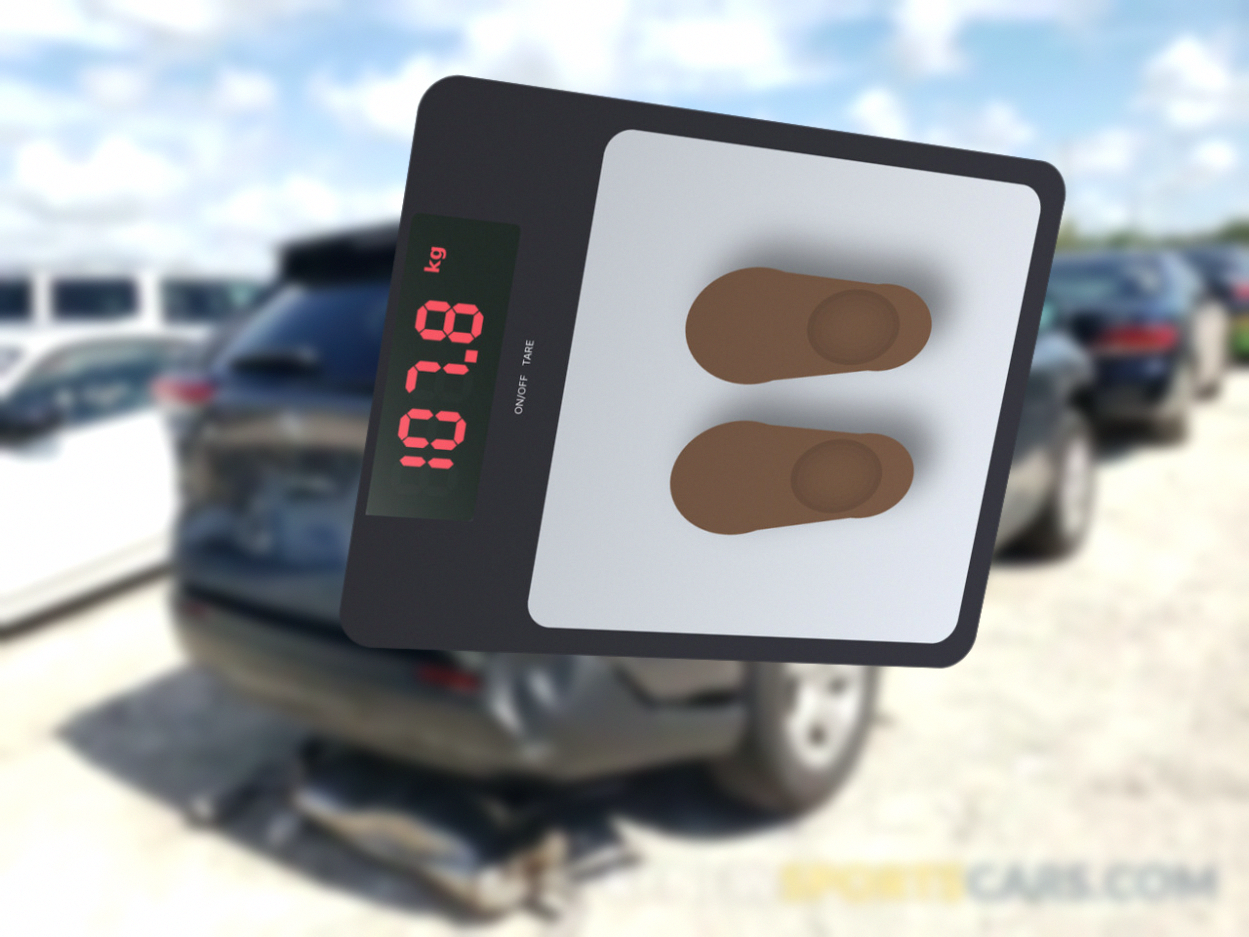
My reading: kg 107.8
